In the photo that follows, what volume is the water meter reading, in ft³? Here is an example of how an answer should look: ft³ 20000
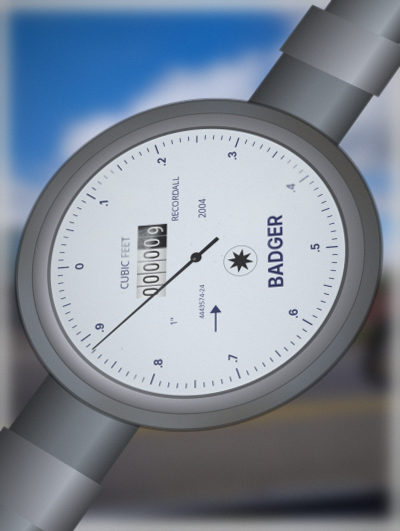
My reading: ft³ 8.88
